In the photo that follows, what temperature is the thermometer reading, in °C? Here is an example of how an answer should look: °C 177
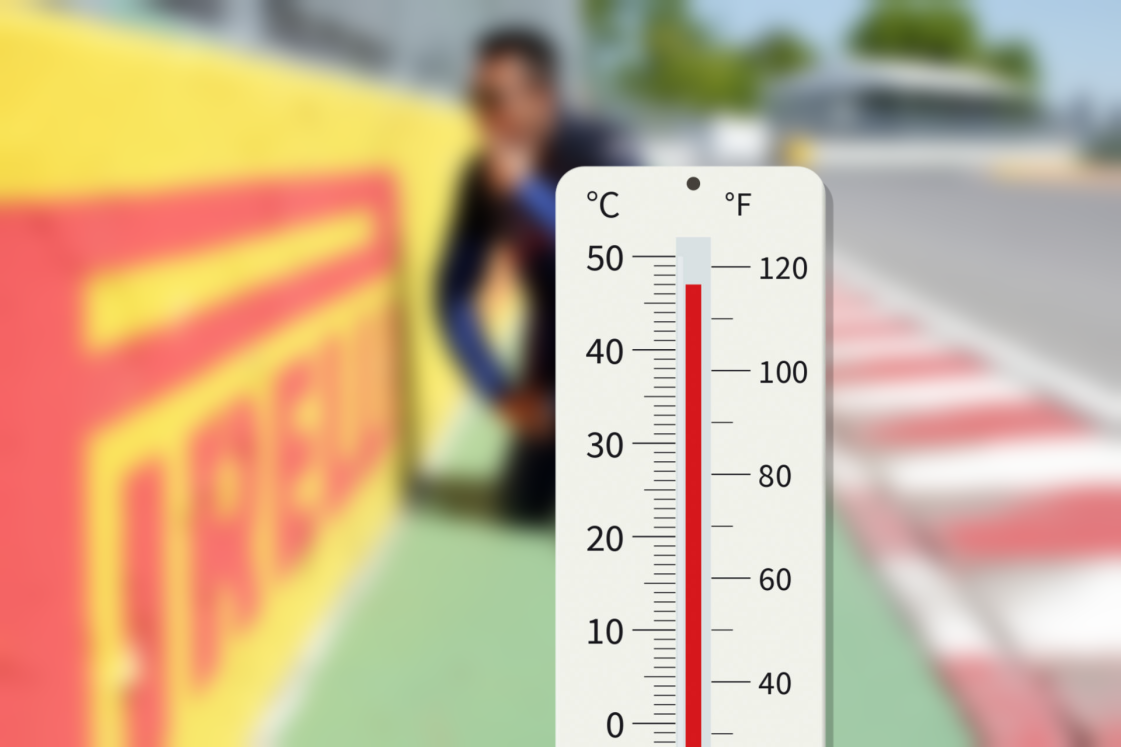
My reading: °C 47
